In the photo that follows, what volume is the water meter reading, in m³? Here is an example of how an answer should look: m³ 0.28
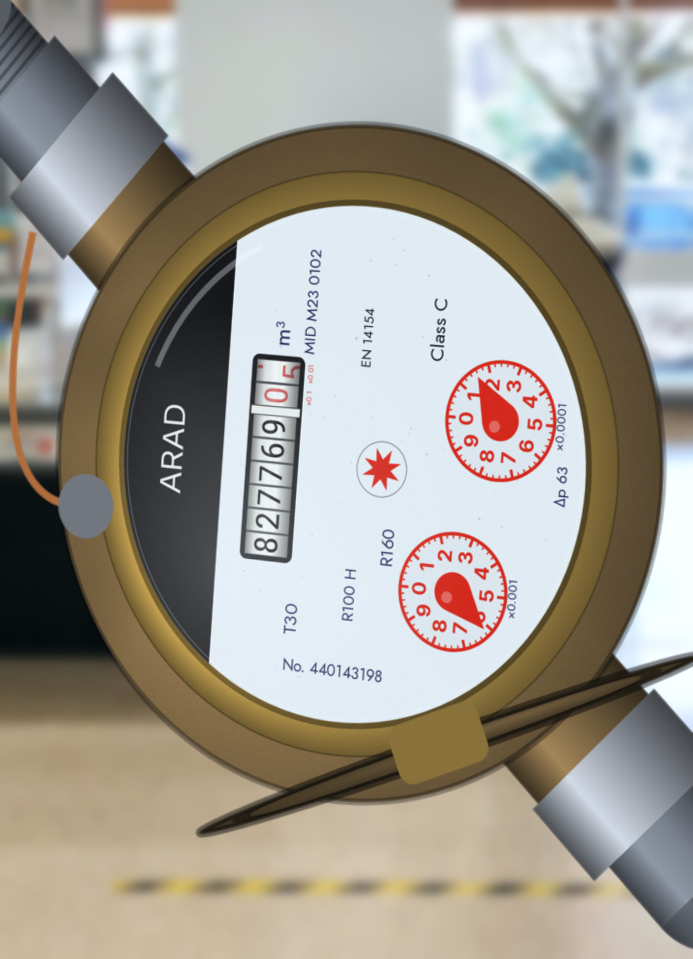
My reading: m³ 827769.0461
